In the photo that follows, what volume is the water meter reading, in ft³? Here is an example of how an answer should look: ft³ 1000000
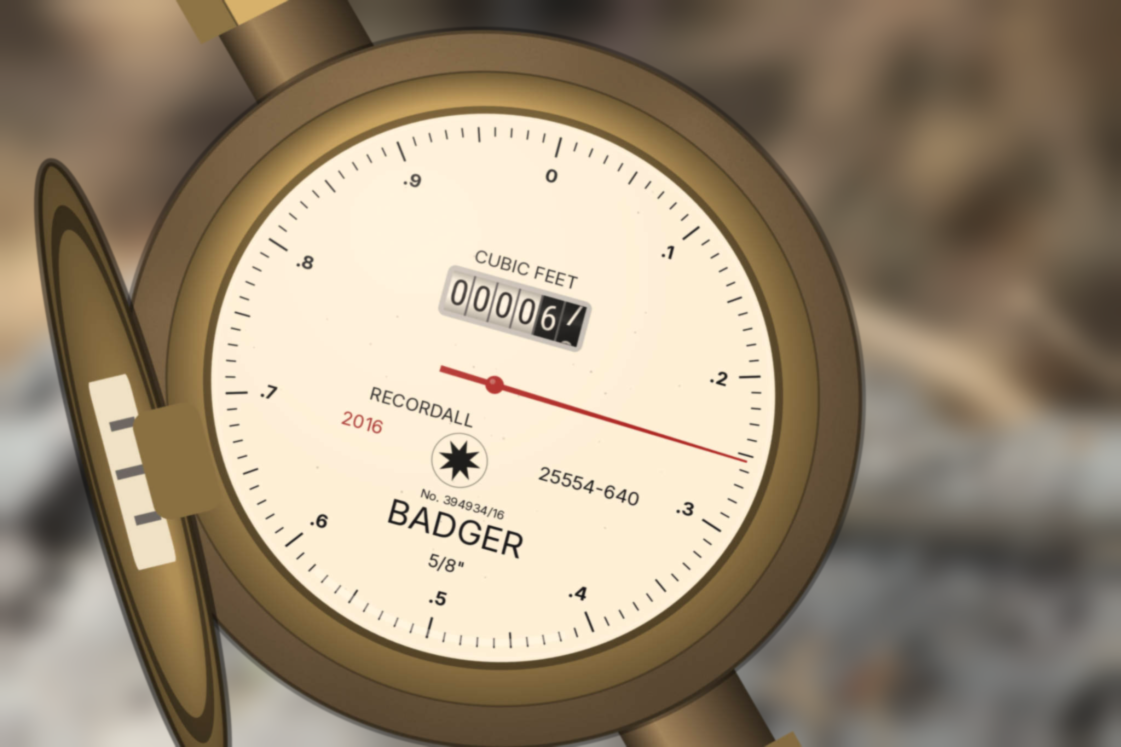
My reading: ft³ 67.25
